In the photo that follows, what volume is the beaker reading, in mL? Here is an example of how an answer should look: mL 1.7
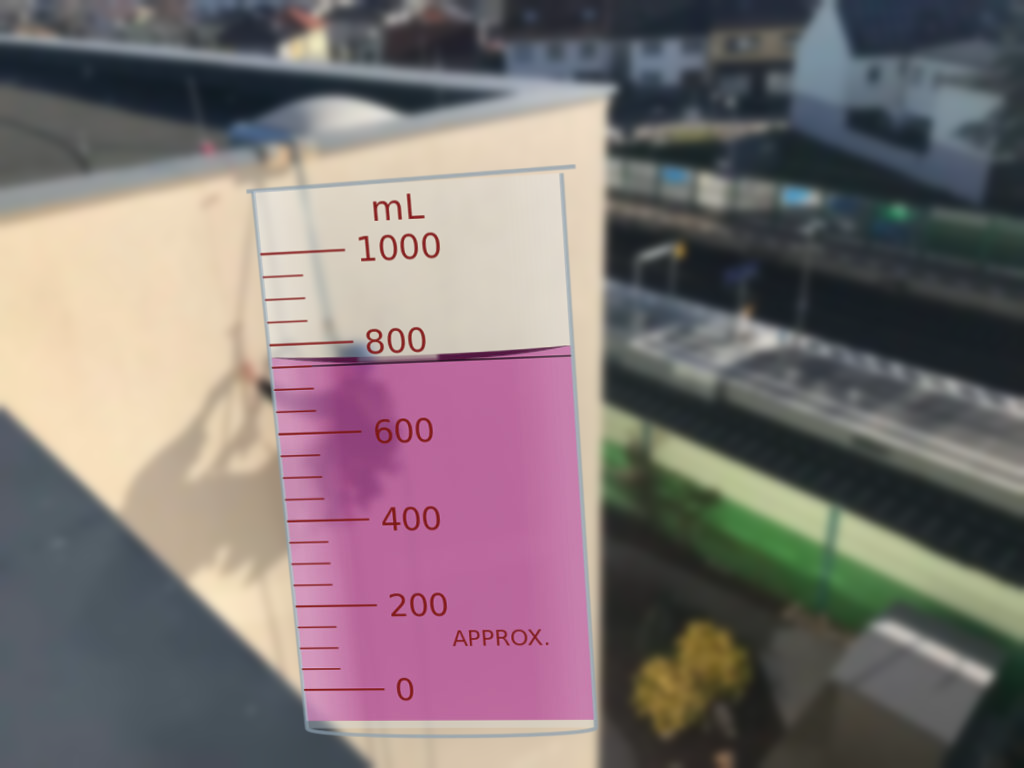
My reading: mL 750
